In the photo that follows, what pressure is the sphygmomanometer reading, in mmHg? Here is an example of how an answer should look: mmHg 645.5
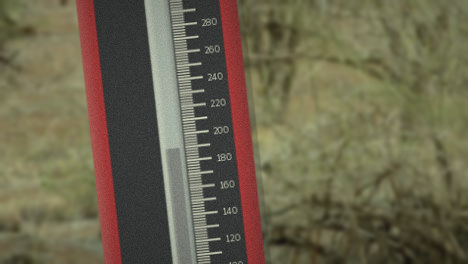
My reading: mmHg 190
